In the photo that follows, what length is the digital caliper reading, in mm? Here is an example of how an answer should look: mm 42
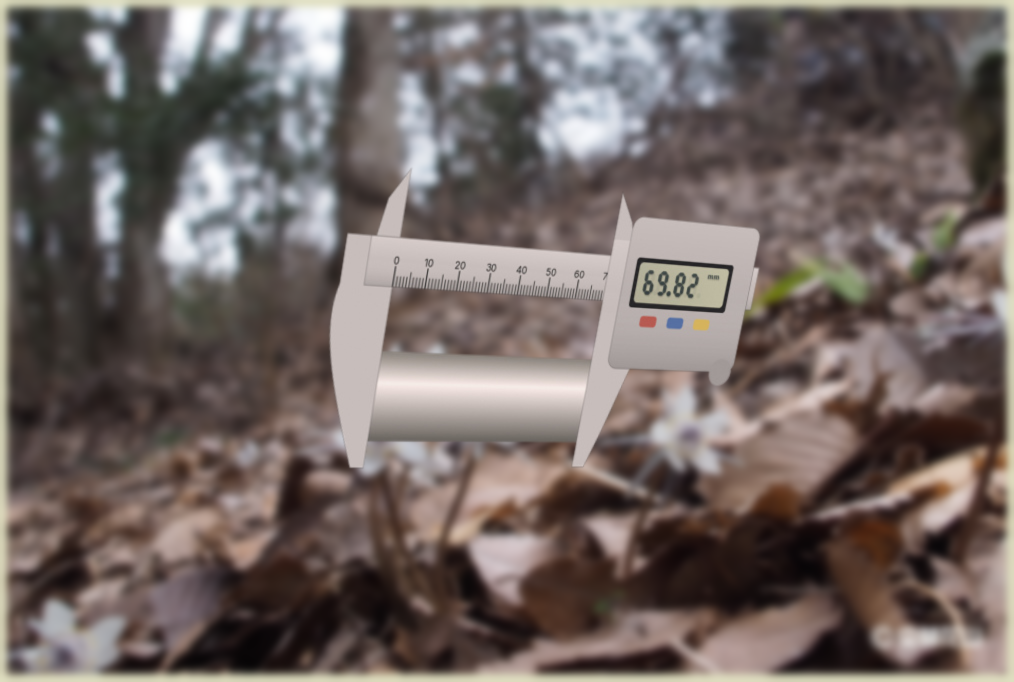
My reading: mm 69.82
